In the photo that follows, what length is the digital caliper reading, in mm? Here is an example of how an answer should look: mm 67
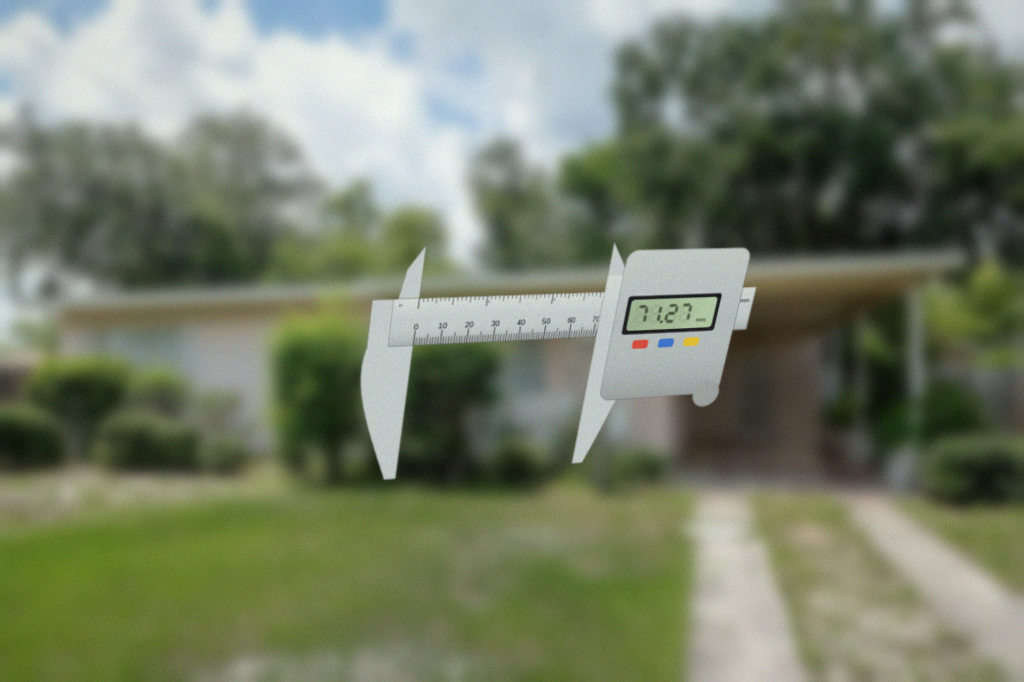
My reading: mm 71.27
